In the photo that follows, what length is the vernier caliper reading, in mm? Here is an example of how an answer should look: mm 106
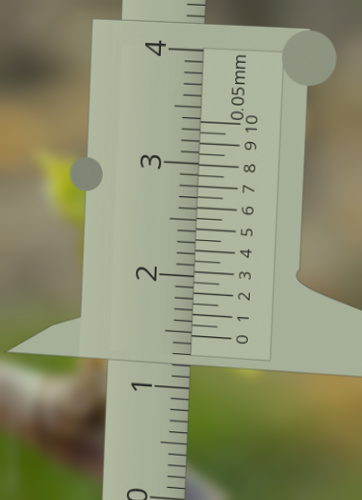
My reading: mm 14.7
